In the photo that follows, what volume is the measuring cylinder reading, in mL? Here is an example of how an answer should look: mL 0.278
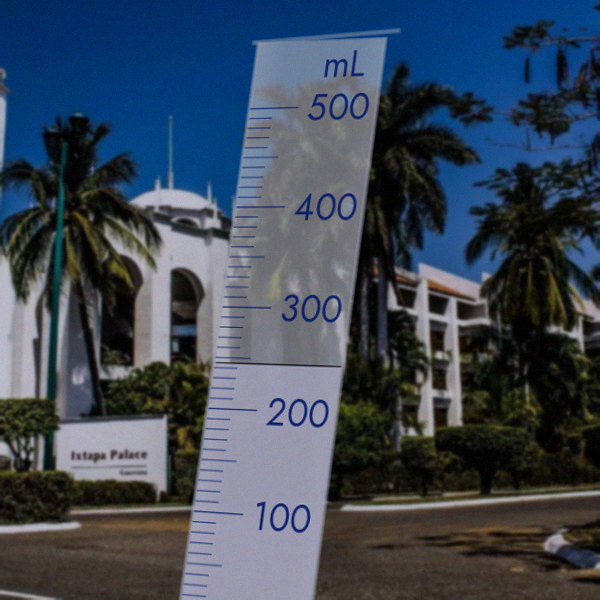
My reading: mL 245
